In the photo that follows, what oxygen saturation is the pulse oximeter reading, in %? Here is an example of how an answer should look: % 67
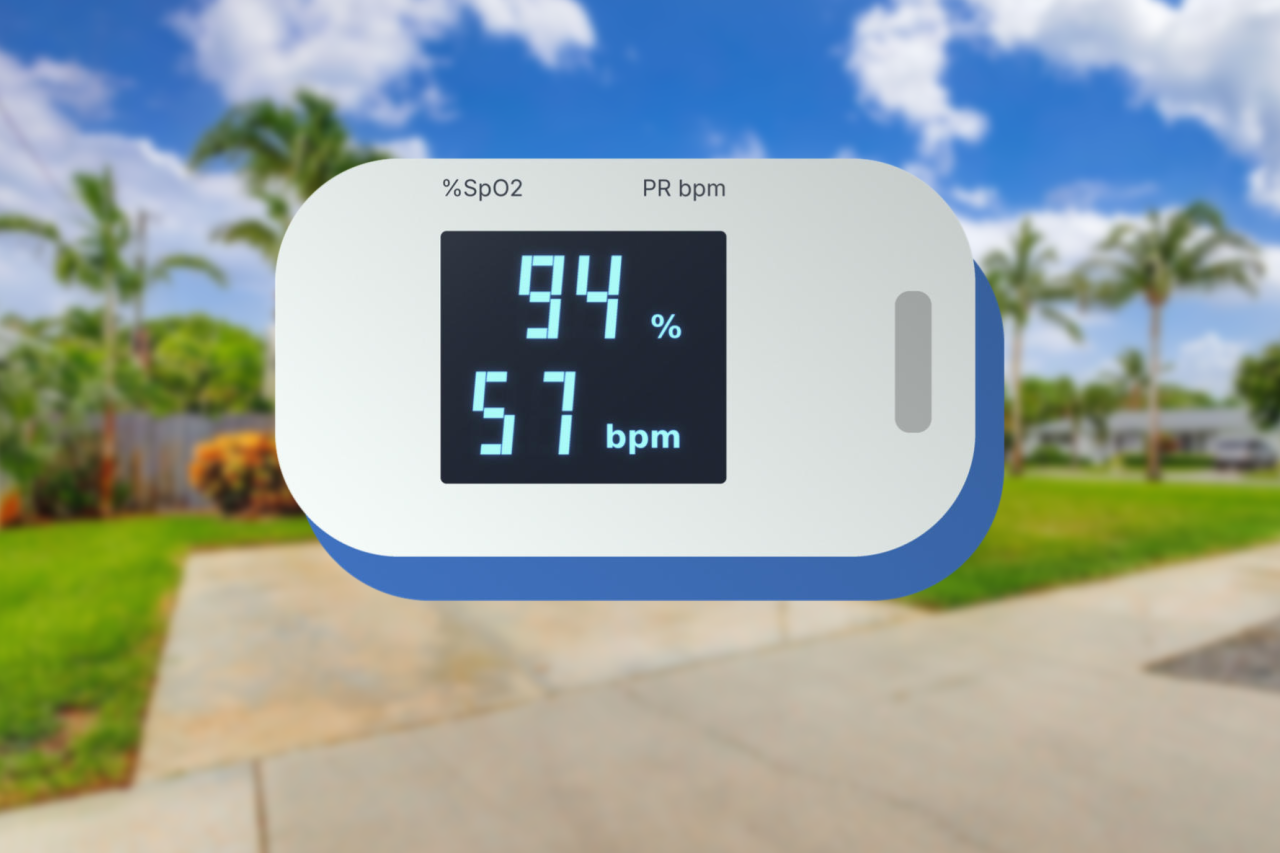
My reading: % 94
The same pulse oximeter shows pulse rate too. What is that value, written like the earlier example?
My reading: bpm 57
